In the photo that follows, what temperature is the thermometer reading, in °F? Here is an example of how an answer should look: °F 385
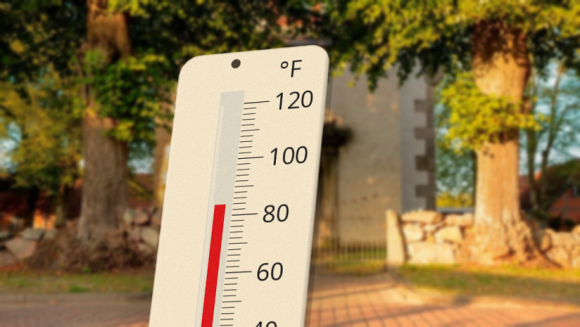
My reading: °F 84
